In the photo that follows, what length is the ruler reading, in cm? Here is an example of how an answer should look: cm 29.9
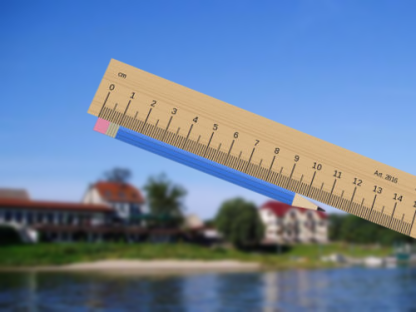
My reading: cm 11
